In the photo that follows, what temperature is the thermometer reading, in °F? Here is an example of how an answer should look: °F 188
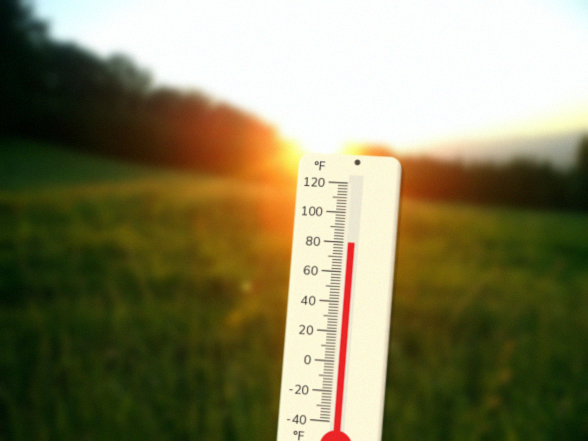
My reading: °F 80
